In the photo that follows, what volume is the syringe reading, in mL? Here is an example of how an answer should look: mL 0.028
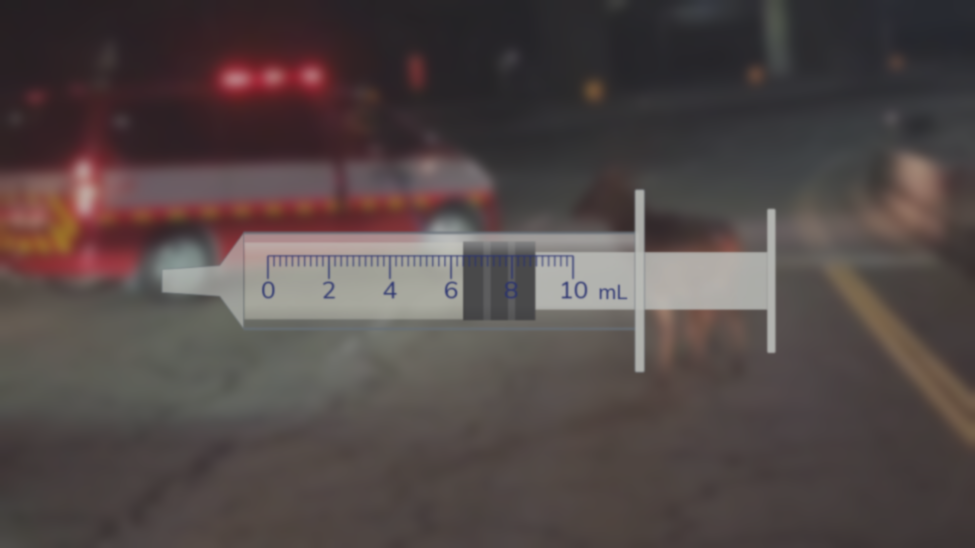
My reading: mL 6.4
